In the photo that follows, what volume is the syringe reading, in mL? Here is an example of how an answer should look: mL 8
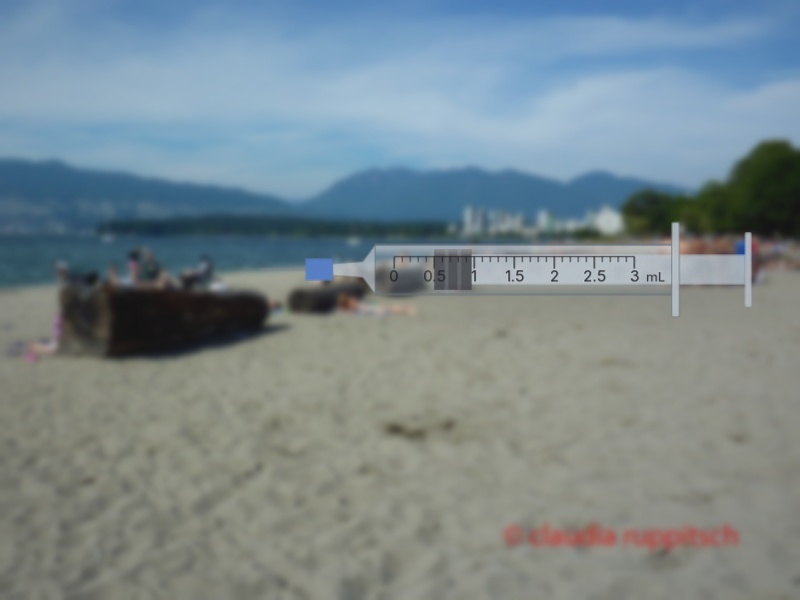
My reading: mL 0.5
